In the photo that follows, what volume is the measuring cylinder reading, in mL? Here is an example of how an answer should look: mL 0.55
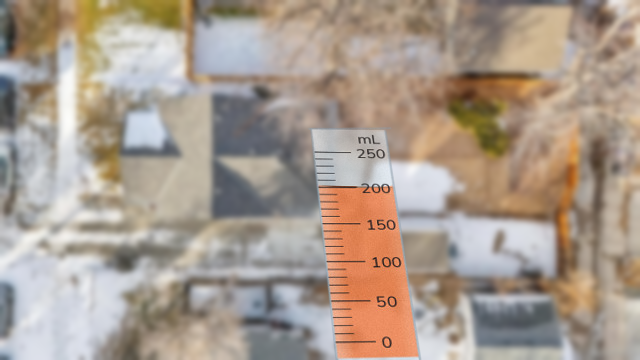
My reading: mL 200
